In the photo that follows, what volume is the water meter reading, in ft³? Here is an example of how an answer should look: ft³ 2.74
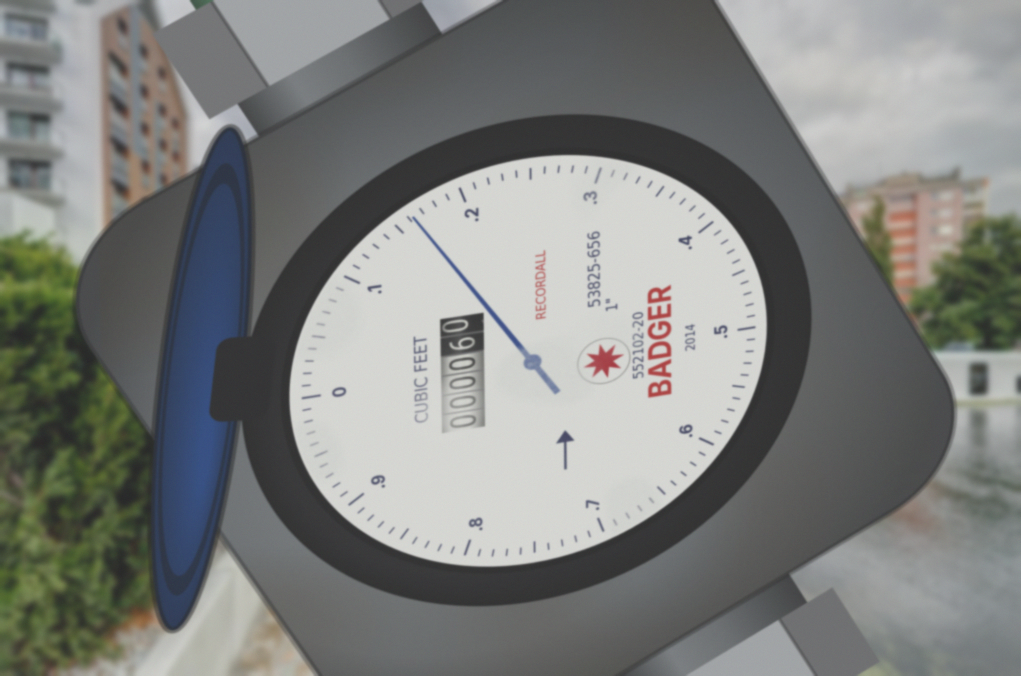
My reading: ft³ 60.16
